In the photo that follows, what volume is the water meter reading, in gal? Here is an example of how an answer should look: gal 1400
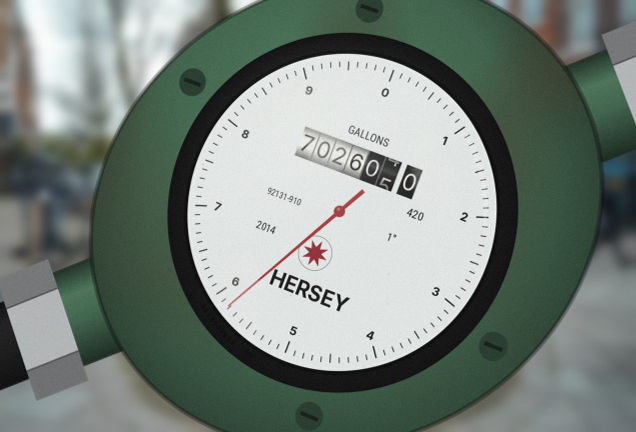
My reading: gal 7026045.8
